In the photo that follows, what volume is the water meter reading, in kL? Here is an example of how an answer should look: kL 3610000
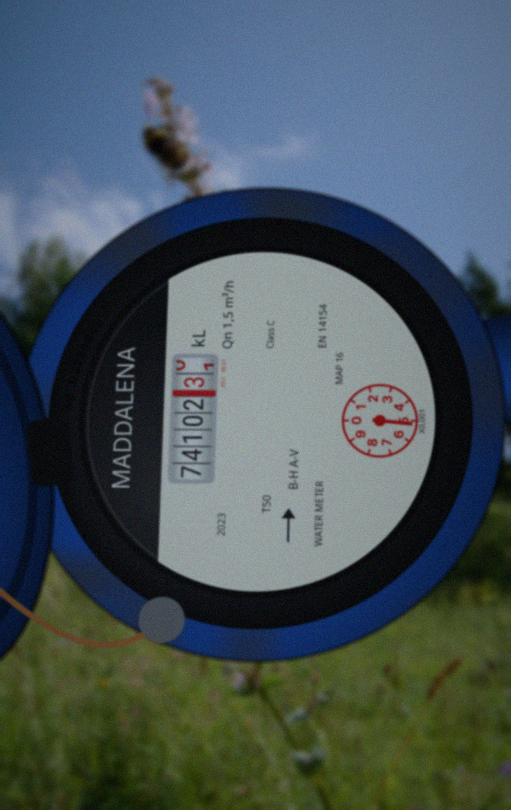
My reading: kL 74102.305
